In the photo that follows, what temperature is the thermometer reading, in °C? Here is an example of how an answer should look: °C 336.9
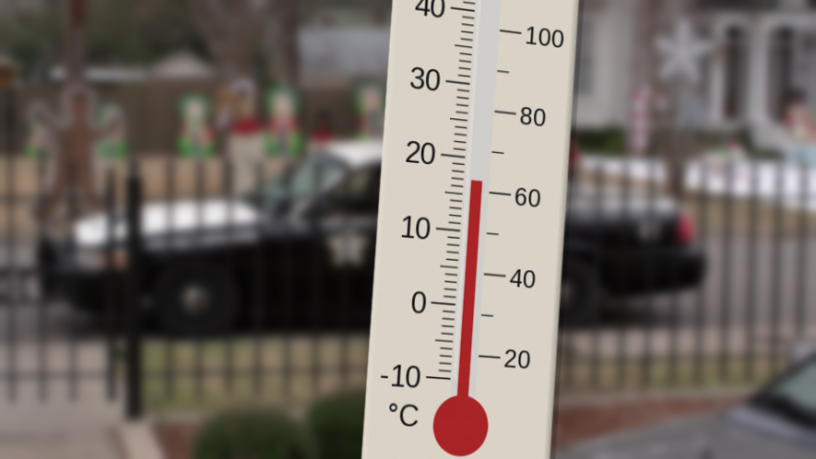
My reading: °C 17
